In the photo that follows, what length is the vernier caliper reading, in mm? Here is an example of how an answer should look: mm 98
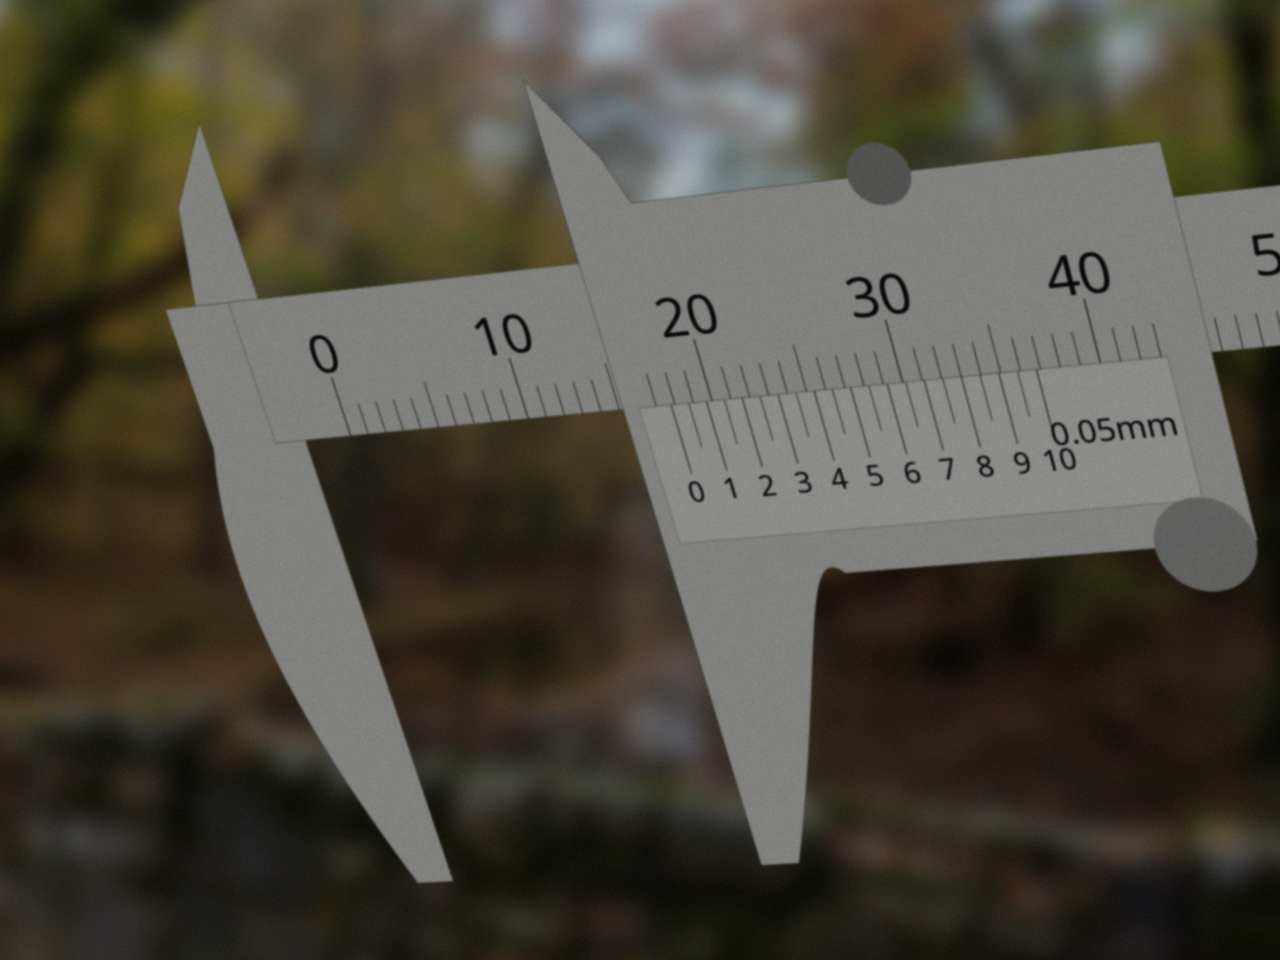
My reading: mm 17.8
